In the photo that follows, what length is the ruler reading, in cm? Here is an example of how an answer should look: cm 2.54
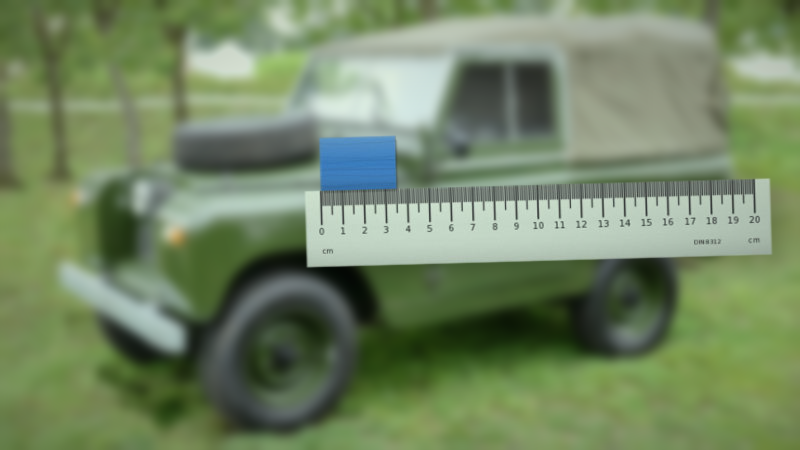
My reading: cm 3.5
